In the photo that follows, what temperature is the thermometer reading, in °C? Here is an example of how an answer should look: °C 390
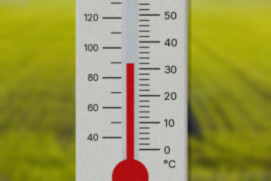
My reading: °C 32
